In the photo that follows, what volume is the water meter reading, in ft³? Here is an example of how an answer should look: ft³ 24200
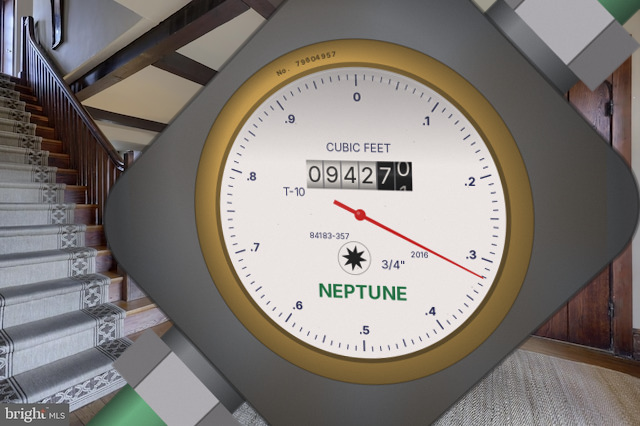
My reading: ft³ 94270.32
